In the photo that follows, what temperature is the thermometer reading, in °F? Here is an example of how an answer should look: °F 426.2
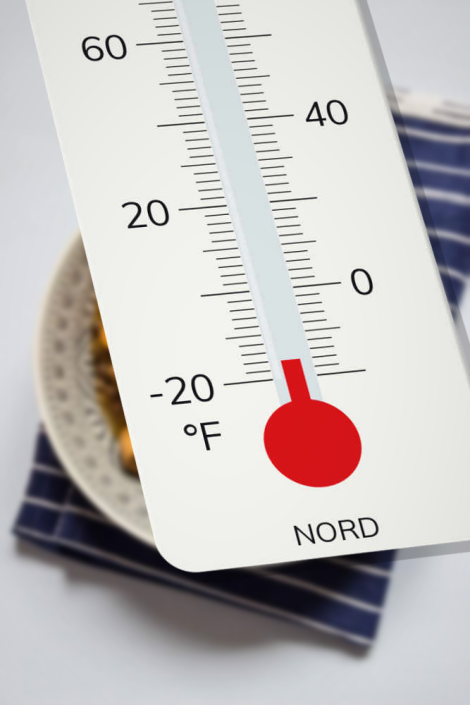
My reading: °F -16
